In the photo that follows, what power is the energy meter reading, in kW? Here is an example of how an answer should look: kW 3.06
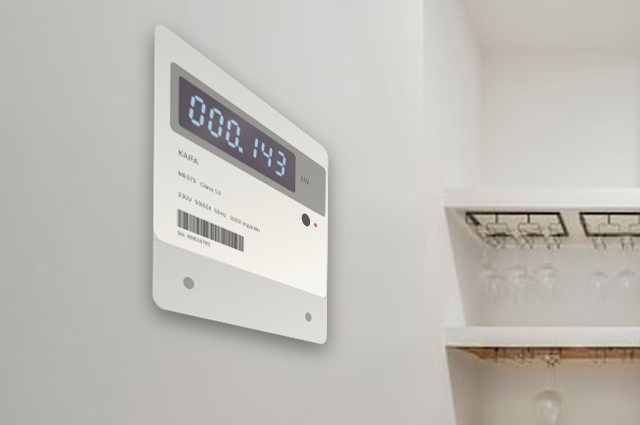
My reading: kW 0.143
